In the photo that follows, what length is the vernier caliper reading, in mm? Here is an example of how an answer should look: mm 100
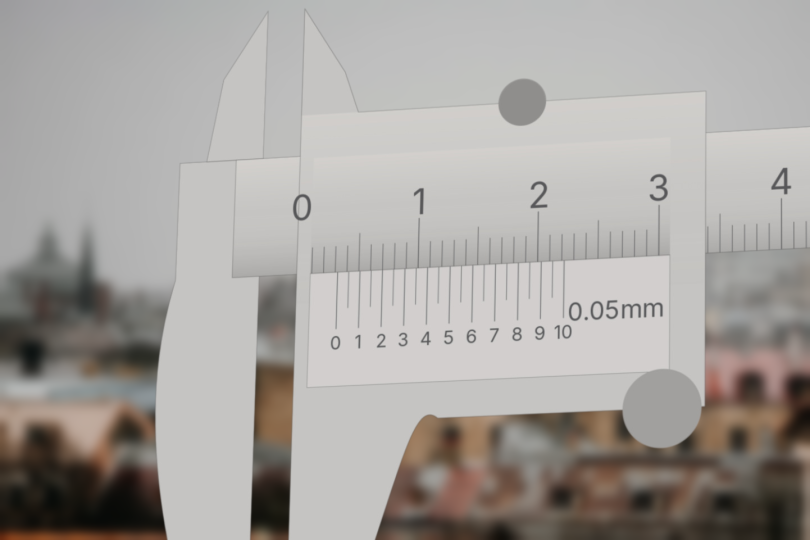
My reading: mm 3.2
